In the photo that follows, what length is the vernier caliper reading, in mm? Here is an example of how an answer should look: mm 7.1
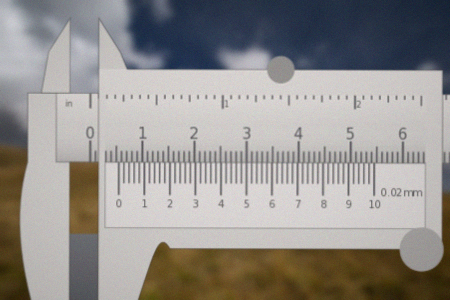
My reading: mm 5.5
